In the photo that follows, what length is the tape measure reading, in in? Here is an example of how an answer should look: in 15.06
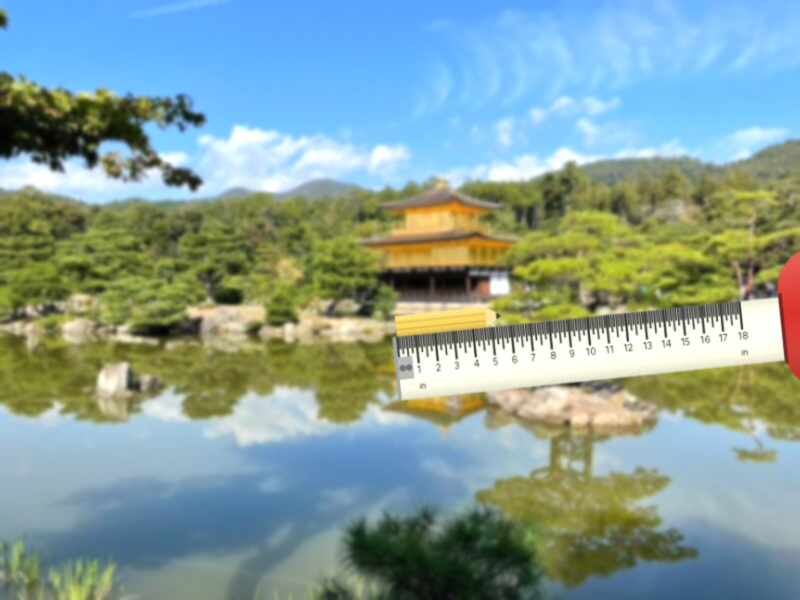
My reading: in 5.5
